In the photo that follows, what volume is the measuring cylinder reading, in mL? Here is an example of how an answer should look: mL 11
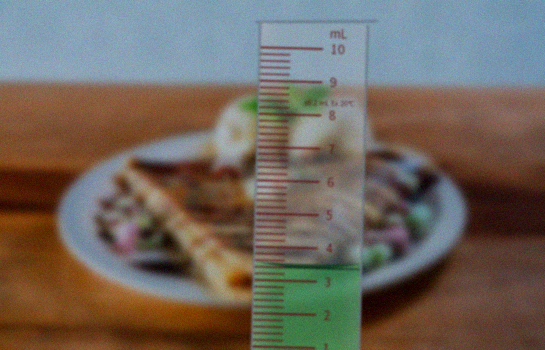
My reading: mL 3.4
